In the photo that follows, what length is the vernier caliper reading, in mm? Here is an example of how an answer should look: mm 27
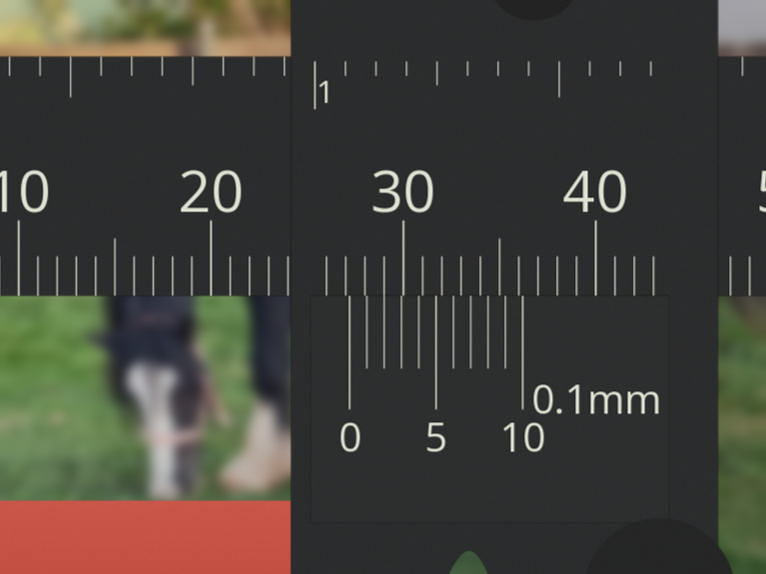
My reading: mm 27.2
